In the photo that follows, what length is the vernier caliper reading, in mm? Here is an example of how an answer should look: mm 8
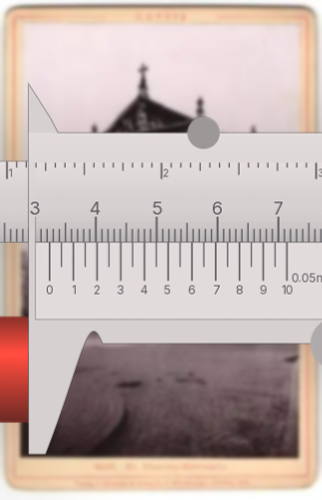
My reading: mm 32.4
